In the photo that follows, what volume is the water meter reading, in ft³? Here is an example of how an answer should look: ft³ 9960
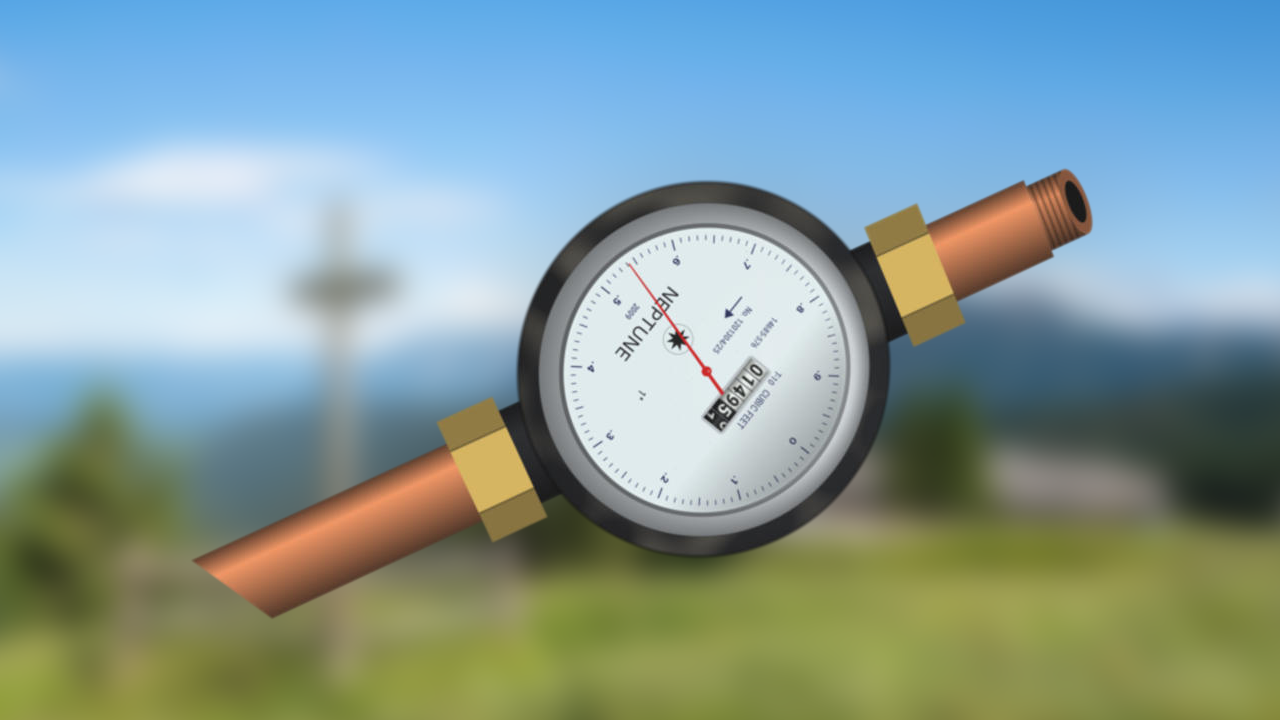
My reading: ft³ 14950.54
